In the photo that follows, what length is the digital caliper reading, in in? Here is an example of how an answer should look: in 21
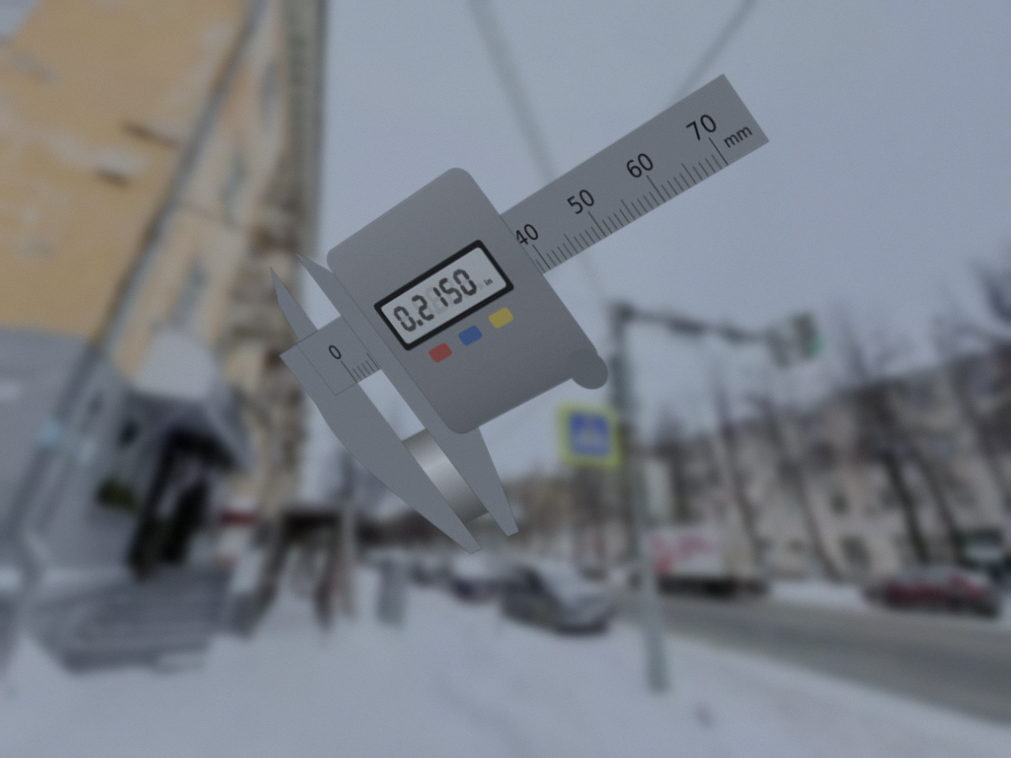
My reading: in 0.2150
